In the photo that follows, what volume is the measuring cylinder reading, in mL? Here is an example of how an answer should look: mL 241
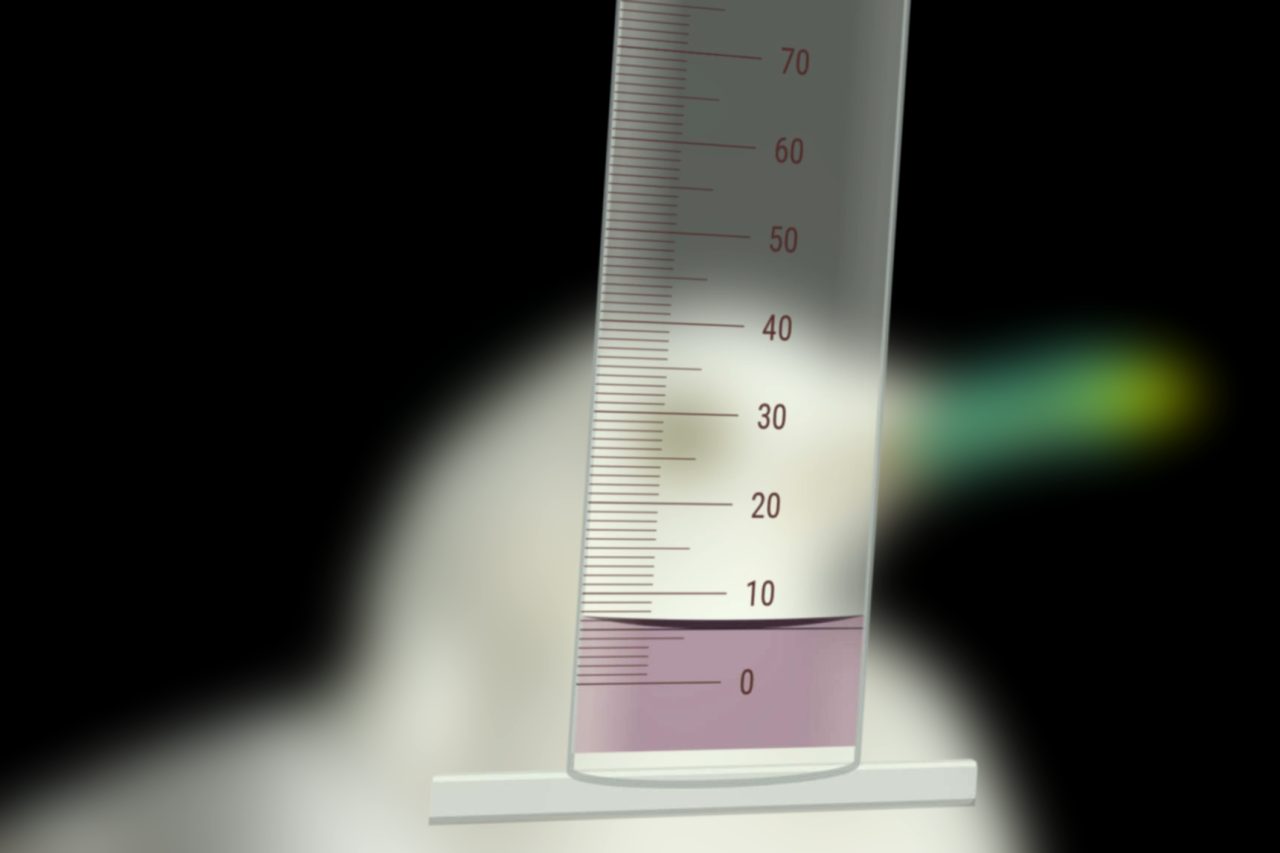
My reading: mL 6
